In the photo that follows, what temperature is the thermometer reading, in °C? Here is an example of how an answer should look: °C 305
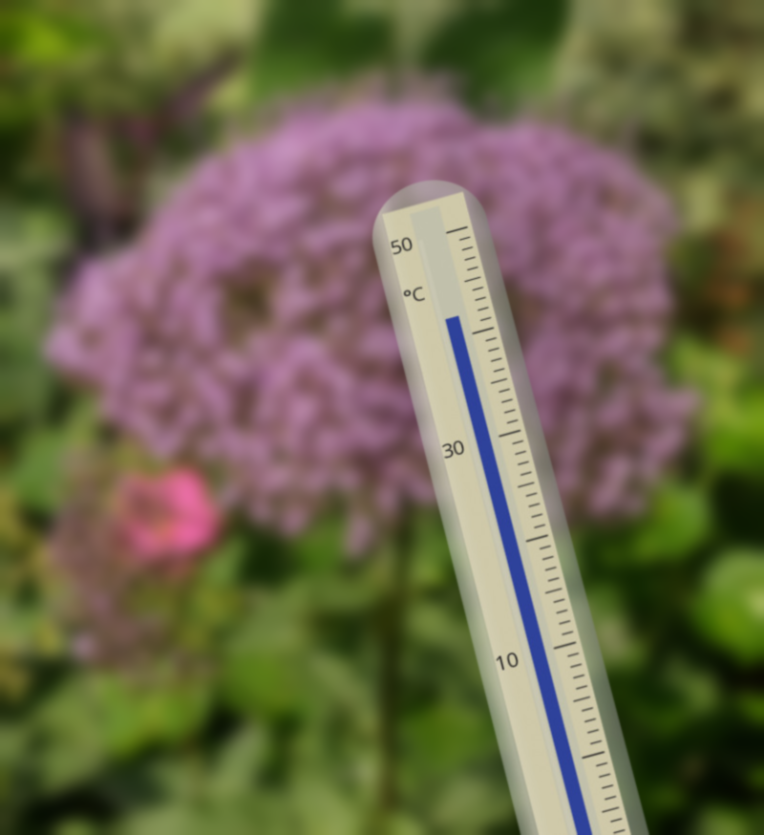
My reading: °C 42
